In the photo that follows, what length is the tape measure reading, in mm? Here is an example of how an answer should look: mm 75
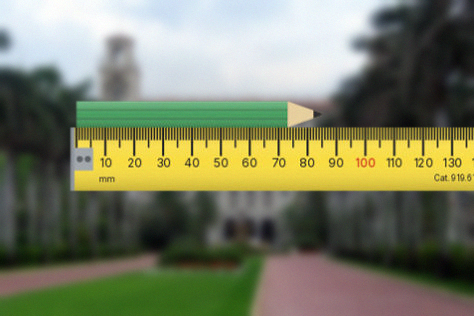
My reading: mm 85
